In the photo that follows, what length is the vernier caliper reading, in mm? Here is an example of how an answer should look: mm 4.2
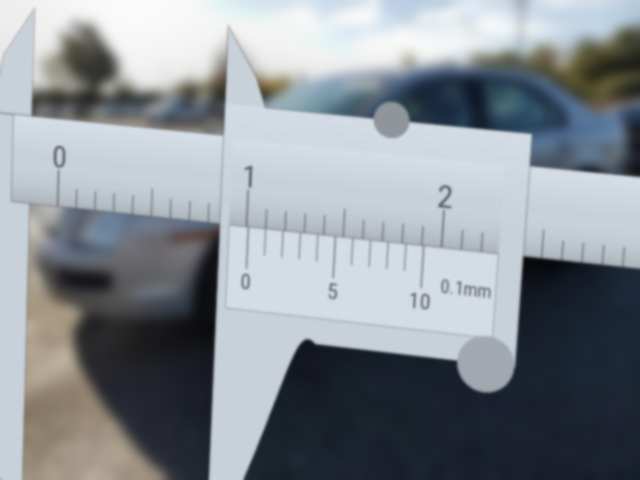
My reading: mm 10.1
